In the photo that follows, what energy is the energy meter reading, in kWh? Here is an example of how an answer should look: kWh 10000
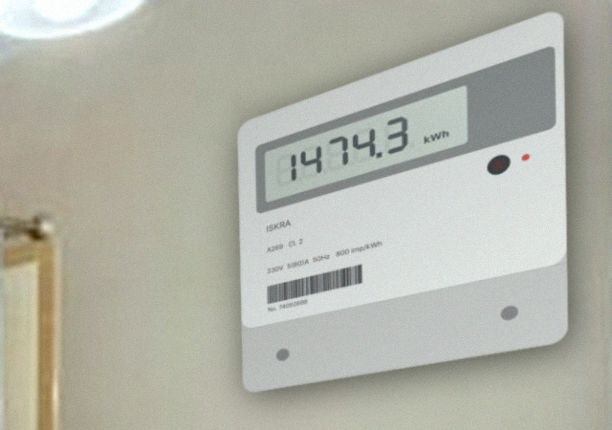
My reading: kWh 1474.3
